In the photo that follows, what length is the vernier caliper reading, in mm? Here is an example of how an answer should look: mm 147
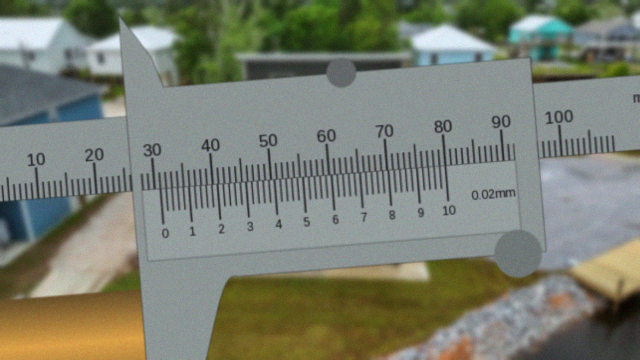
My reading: mm 31.0
